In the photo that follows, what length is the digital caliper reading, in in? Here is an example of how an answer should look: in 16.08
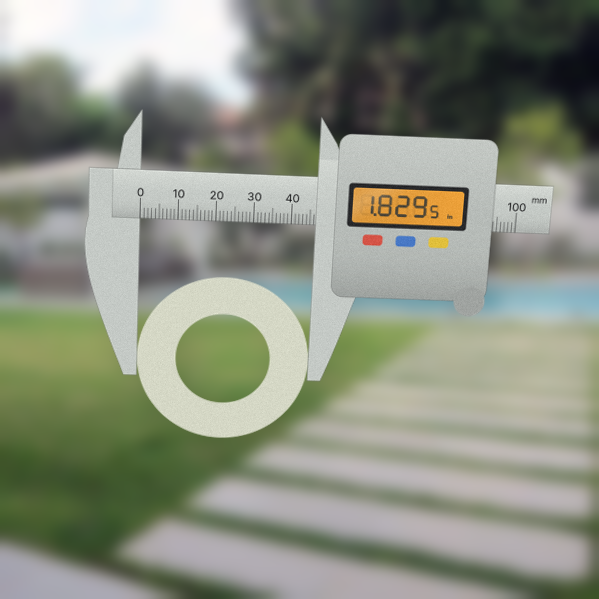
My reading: in 1.8295
